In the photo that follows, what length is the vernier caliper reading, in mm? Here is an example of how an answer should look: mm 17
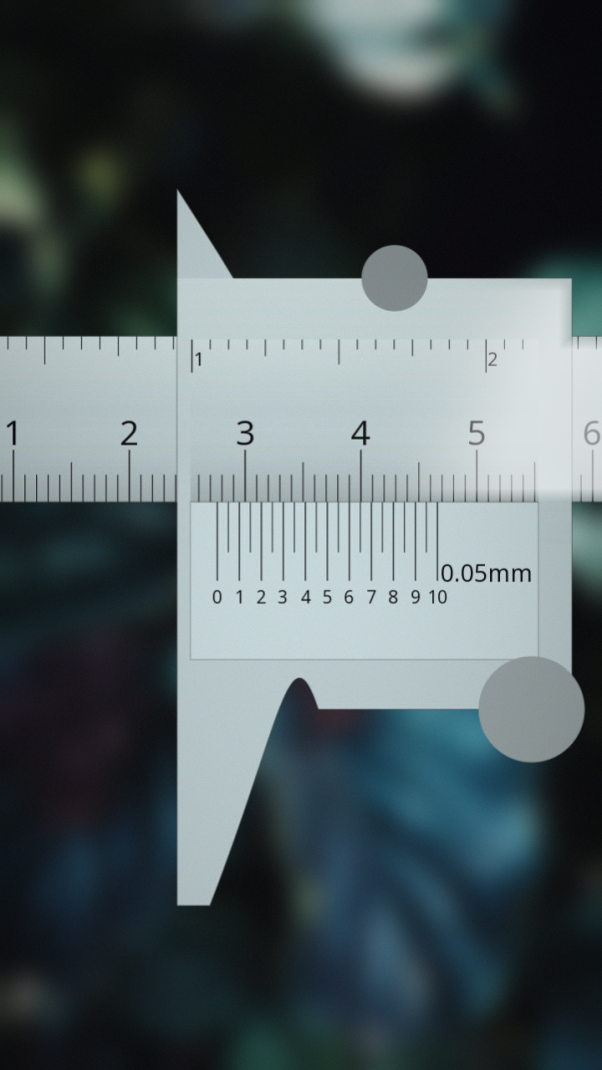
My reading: mm 27.6
